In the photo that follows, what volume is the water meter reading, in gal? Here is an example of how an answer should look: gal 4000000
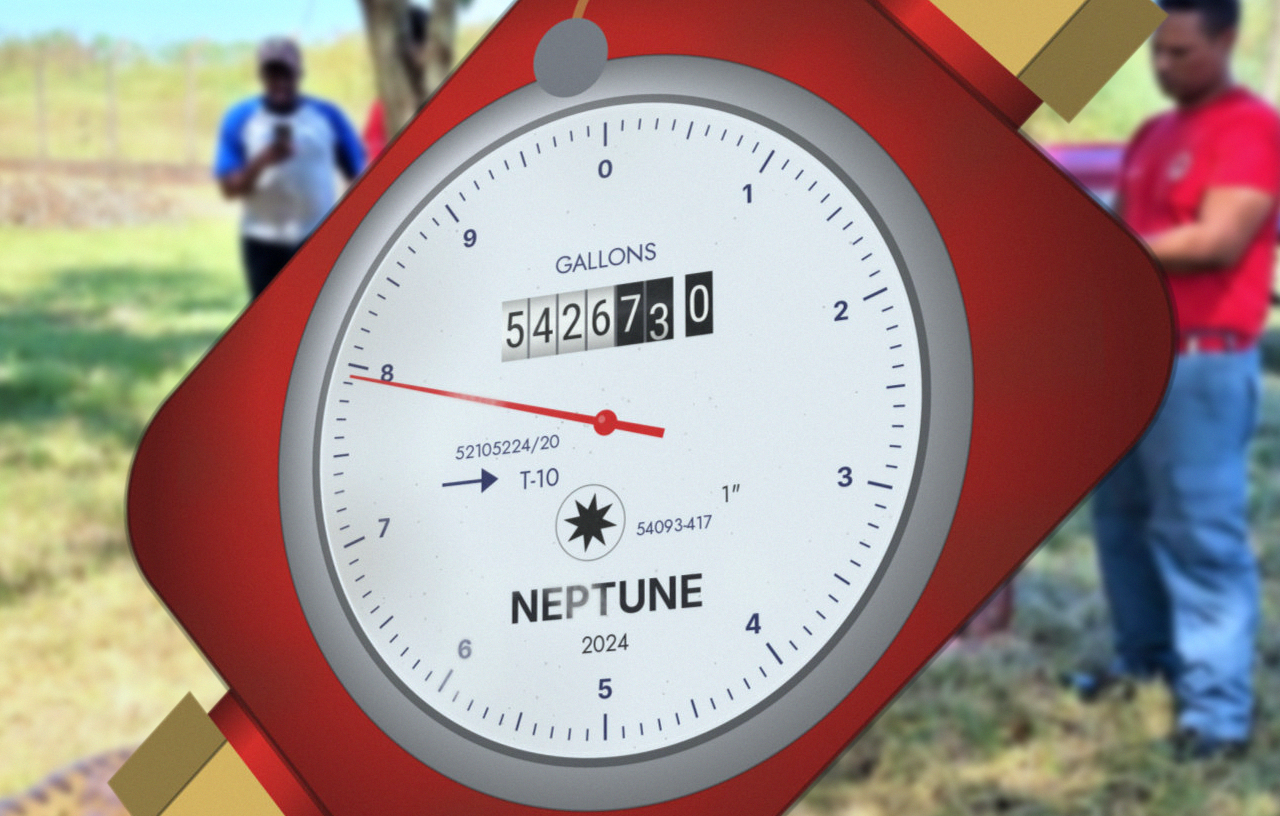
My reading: gal 5426727.9
